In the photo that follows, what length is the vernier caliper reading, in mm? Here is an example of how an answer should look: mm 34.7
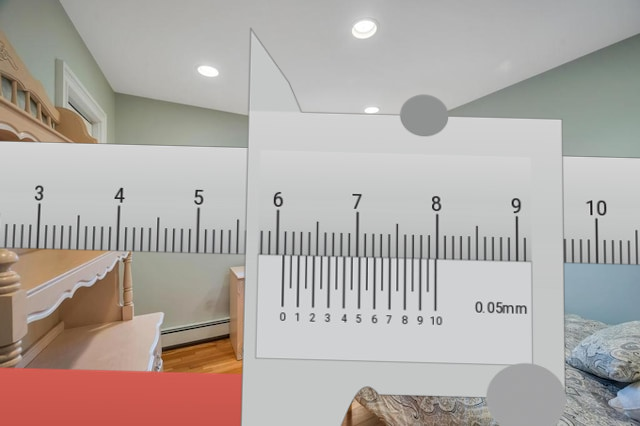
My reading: mm 60.8
